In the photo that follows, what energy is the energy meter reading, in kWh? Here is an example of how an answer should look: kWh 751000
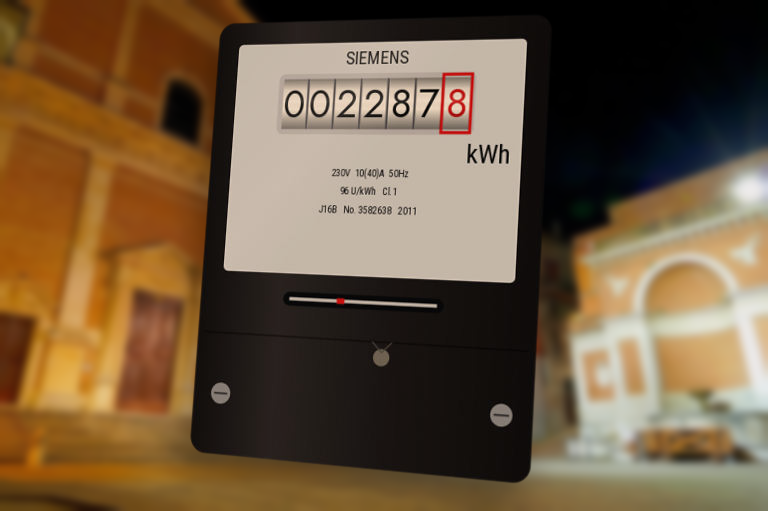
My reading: kWh 2287.8
